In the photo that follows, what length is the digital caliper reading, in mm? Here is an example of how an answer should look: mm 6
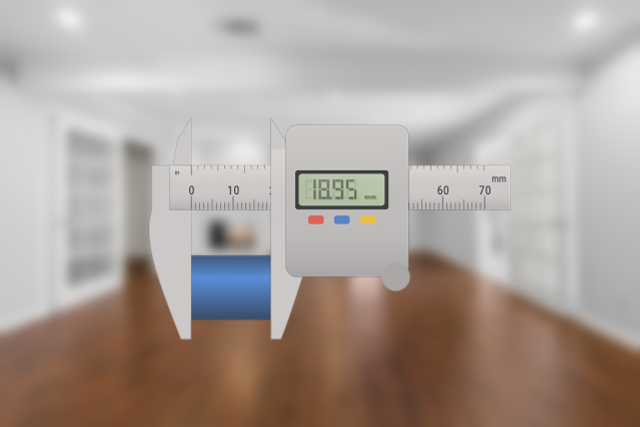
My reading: mm 18.95
